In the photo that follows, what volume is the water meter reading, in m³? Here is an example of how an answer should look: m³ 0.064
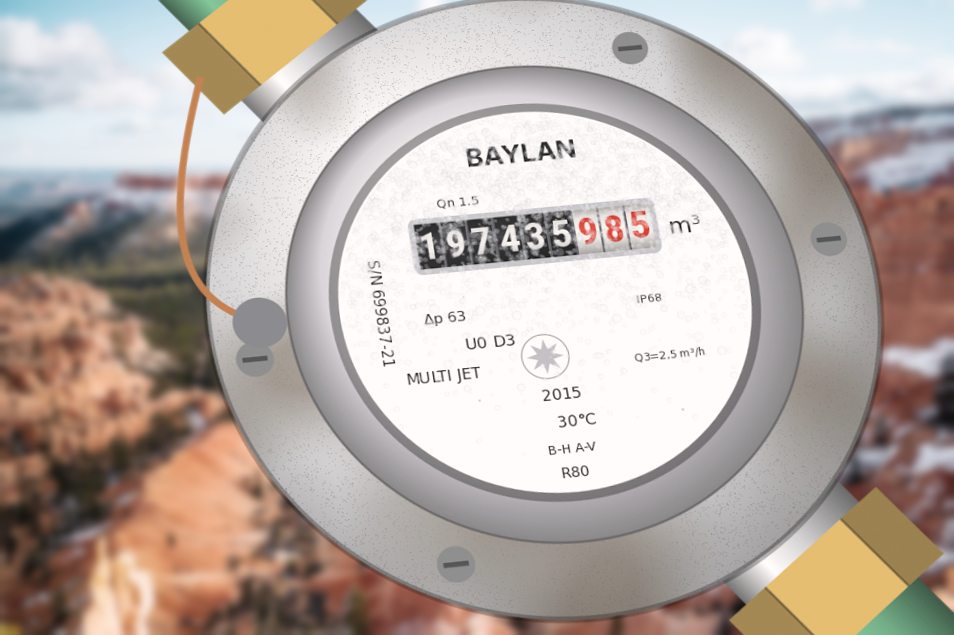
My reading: m³ 197435.985
